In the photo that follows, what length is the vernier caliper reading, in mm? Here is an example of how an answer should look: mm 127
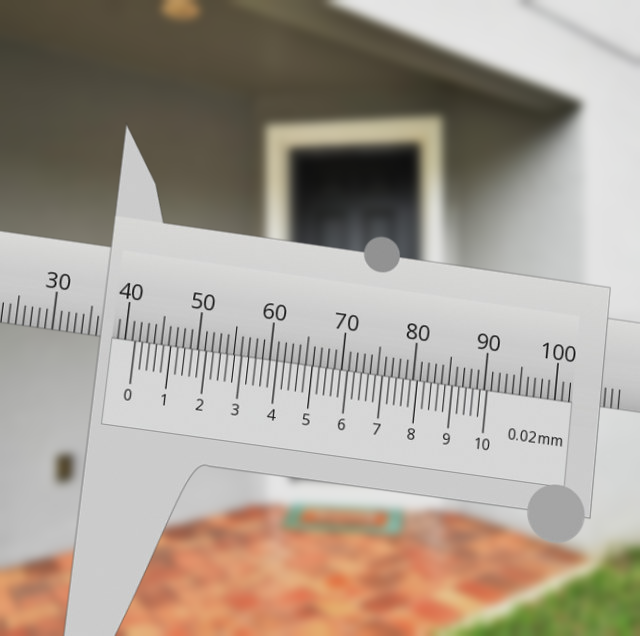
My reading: mm 41.4
